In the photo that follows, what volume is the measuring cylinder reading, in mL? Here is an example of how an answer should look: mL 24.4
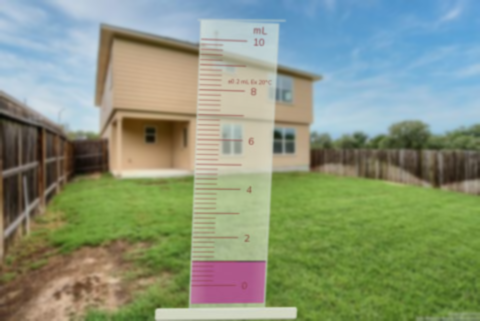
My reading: mL 1
